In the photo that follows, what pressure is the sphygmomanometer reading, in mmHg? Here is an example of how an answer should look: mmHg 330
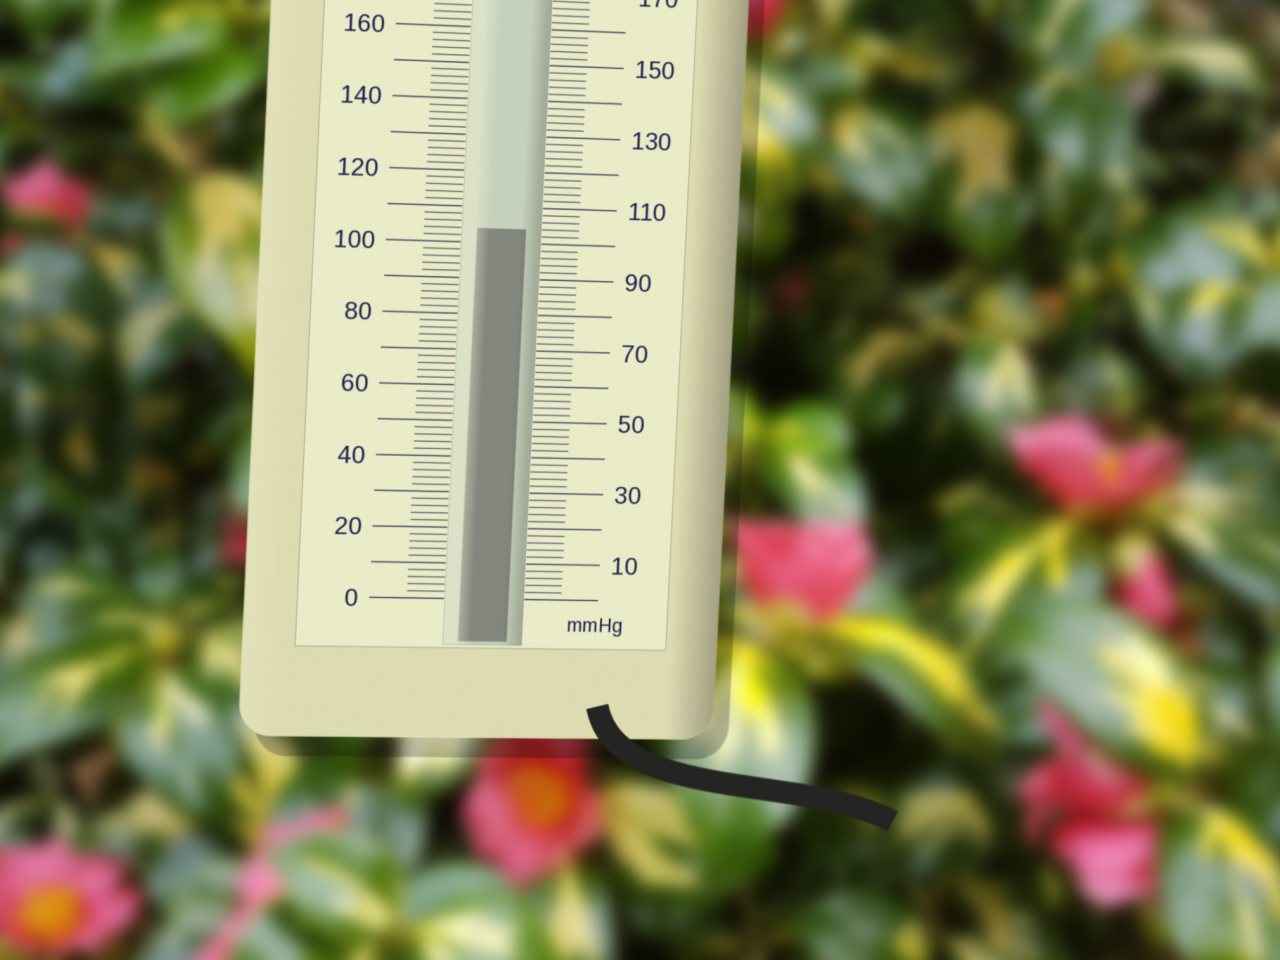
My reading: mmHg 104
